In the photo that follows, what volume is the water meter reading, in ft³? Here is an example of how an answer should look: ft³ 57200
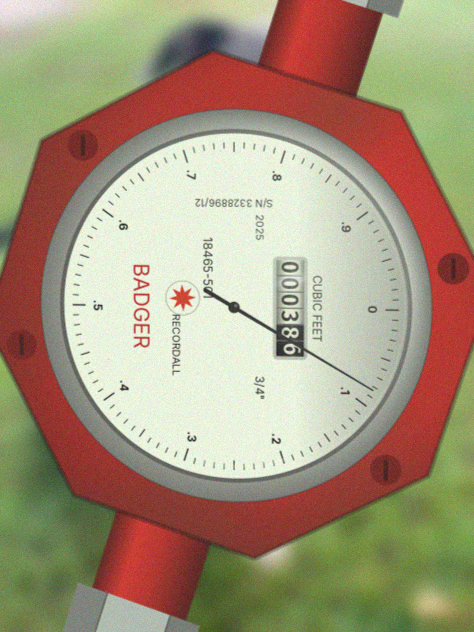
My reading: ft³ 386.08
